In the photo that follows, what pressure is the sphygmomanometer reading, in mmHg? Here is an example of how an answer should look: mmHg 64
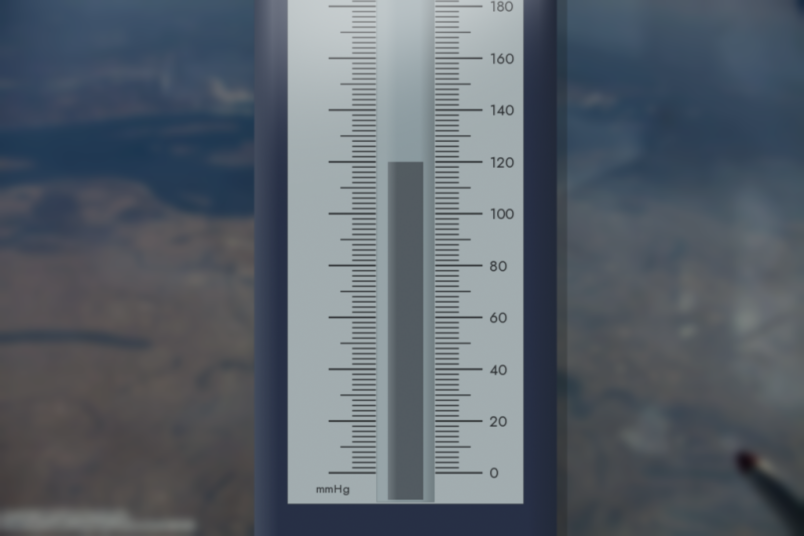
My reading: mmHg 120
